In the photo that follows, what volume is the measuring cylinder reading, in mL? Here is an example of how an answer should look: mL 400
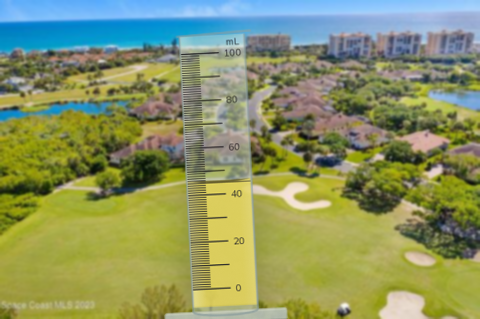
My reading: mL 45
